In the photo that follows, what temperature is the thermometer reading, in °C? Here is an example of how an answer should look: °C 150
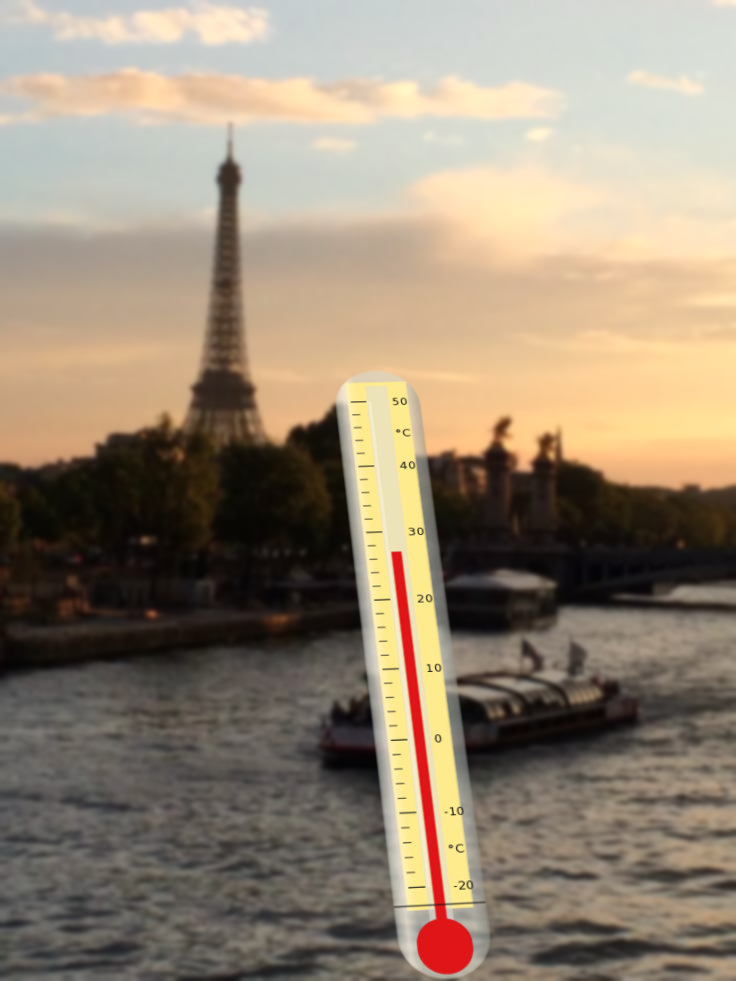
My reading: °C 27
